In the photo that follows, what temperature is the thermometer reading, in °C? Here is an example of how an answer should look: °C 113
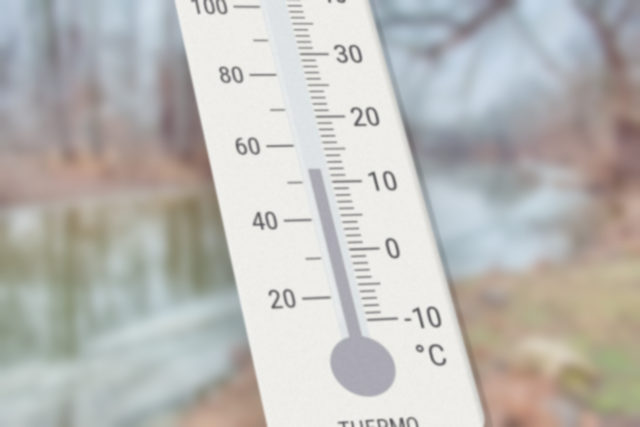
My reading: °C 12
